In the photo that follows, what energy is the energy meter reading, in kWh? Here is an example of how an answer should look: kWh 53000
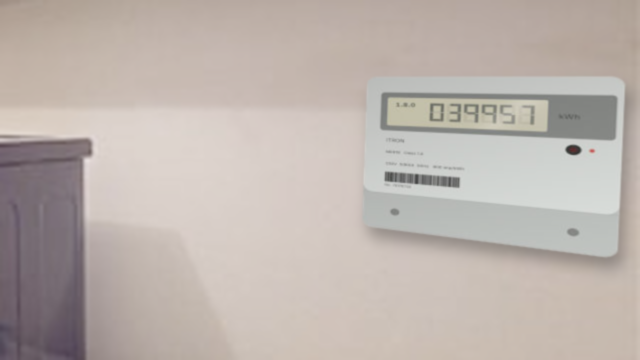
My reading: kWh 39957
